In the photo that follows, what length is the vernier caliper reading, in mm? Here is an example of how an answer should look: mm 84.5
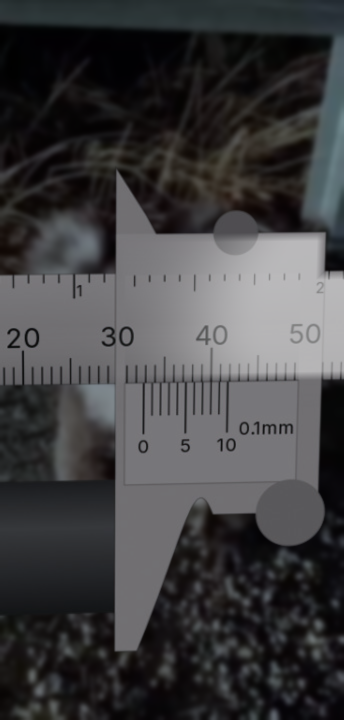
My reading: mm 32.8
